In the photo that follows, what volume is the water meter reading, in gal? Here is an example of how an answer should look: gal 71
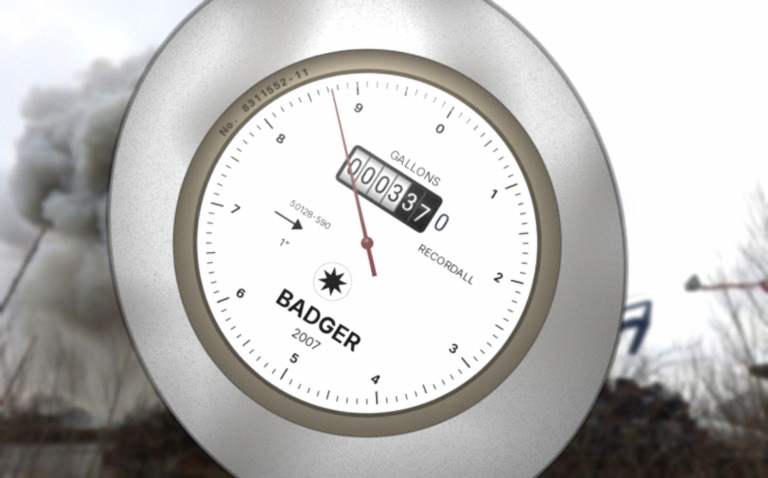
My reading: gal 3368.7
